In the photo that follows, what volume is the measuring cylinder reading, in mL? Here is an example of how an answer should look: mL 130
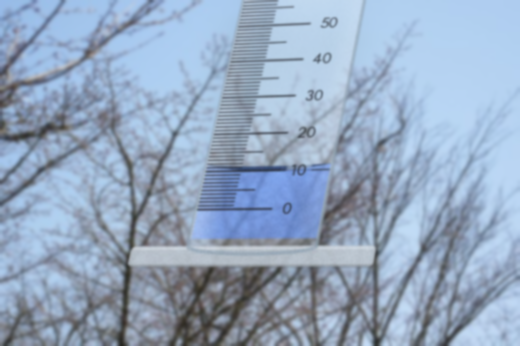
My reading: mL 10
